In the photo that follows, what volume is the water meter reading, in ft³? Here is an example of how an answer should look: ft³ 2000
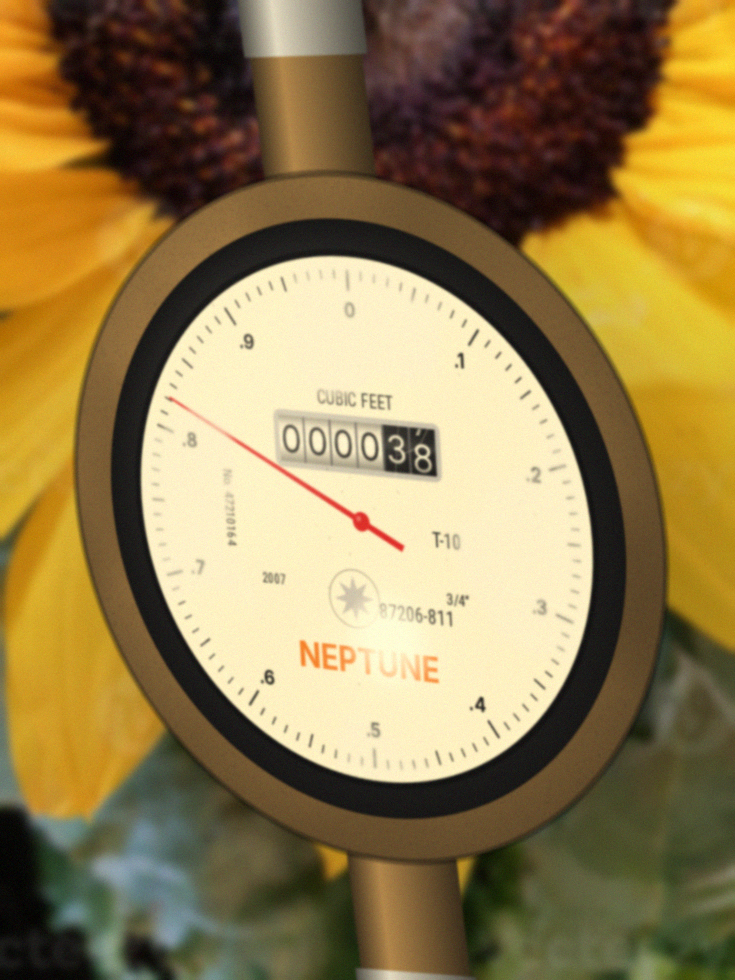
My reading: ft³ 37.82
